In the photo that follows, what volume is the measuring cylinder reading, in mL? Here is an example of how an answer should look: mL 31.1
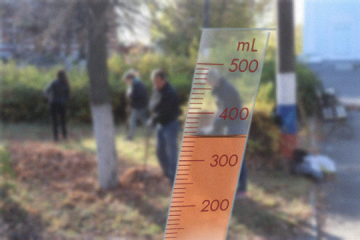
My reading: mL 350
